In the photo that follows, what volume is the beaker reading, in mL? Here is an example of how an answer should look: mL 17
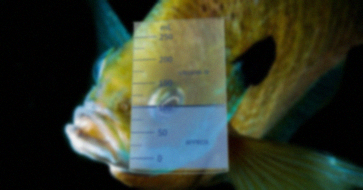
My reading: mL 100
